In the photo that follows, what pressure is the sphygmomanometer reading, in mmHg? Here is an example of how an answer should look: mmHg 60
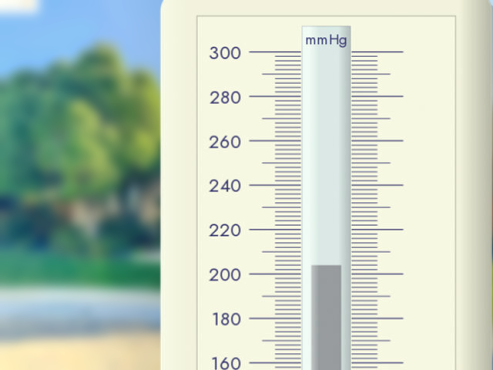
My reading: mmHg 204
